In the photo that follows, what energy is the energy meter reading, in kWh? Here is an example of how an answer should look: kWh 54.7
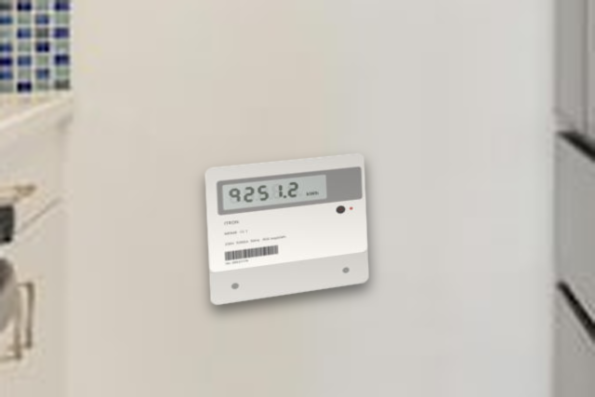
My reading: kWh 9251.2
